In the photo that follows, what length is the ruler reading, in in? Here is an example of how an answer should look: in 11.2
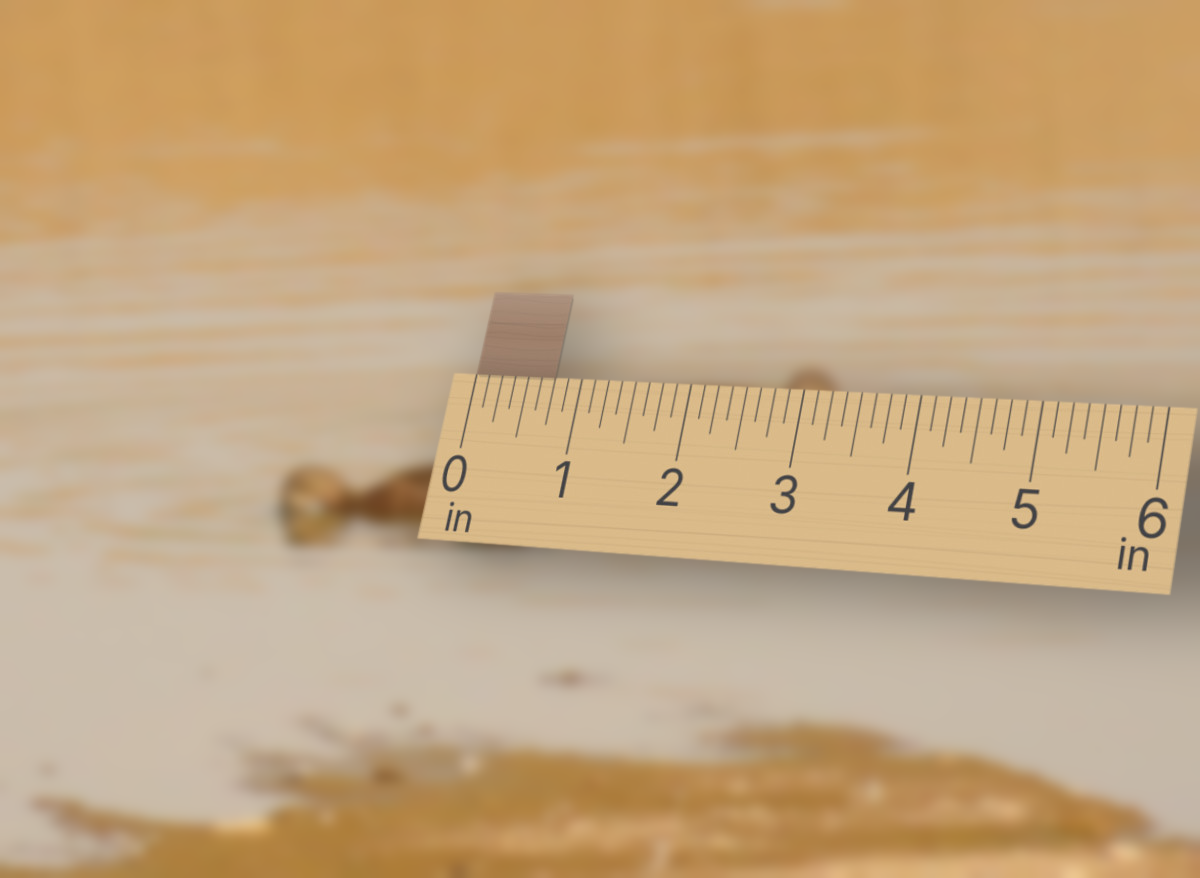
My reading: in 0.75
